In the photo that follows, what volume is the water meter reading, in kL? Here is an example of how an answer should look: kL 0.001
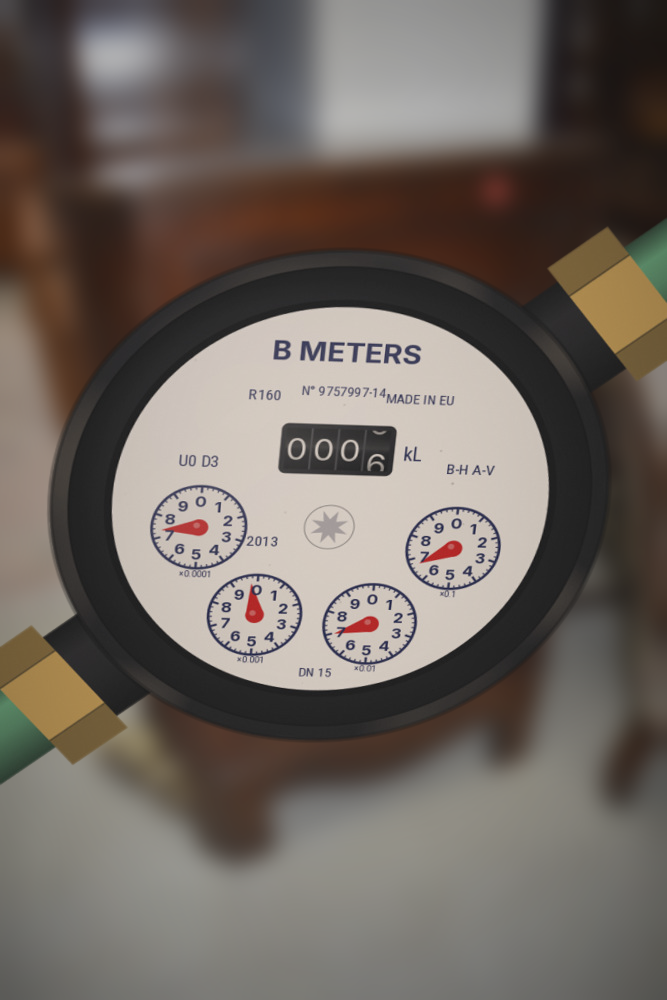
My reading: kL 5.6697
